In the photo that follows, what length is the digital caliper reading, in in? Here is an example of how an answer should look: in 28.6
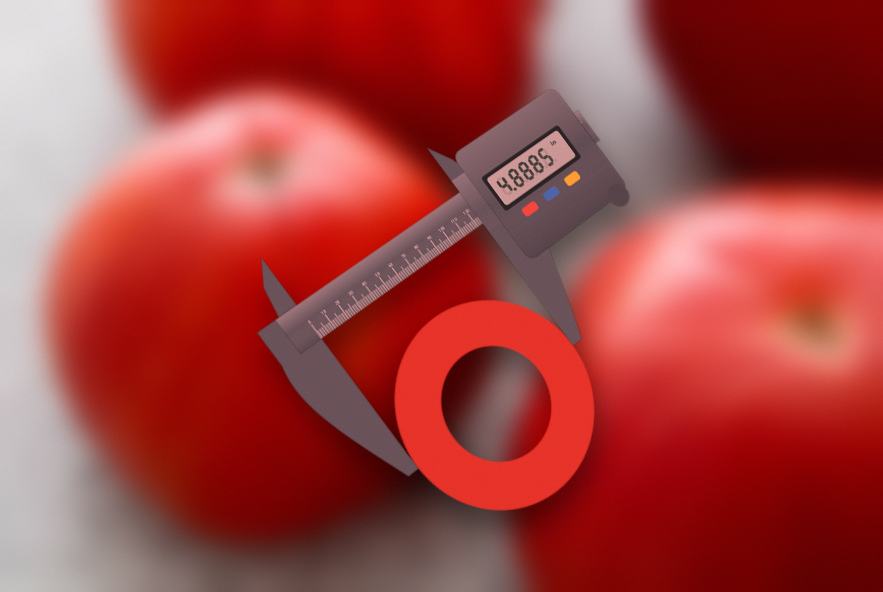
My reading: in 4.8885
